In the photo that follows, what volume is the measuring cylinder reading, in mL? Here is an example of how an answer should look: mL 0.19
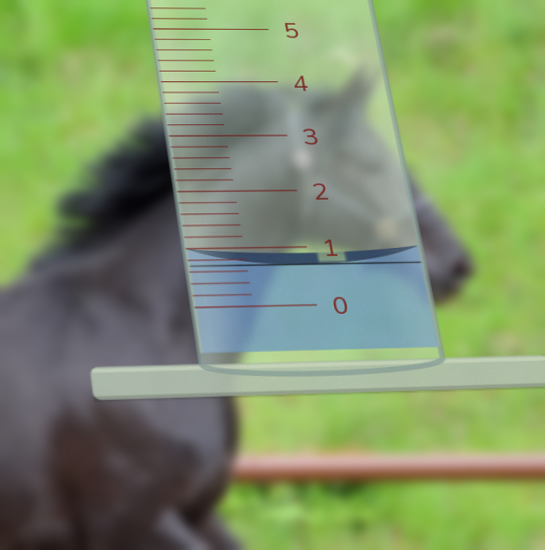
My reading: mL 0.7
